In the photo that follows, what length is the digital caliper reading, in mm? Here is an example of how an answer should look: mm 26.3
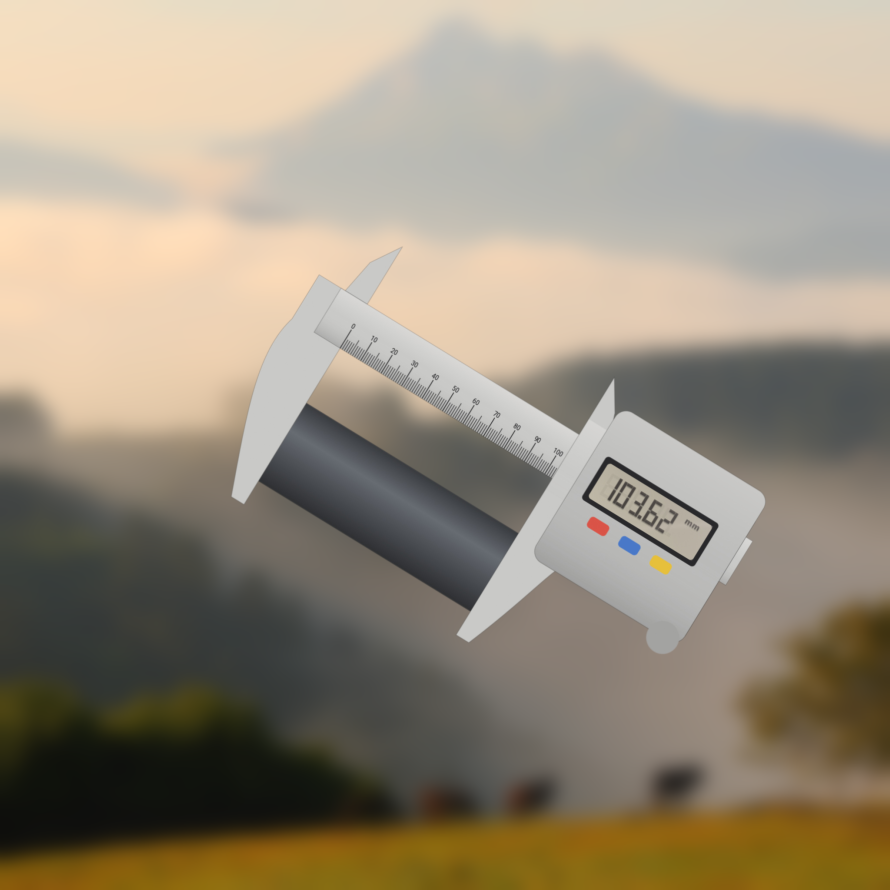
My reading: mm 103.62
